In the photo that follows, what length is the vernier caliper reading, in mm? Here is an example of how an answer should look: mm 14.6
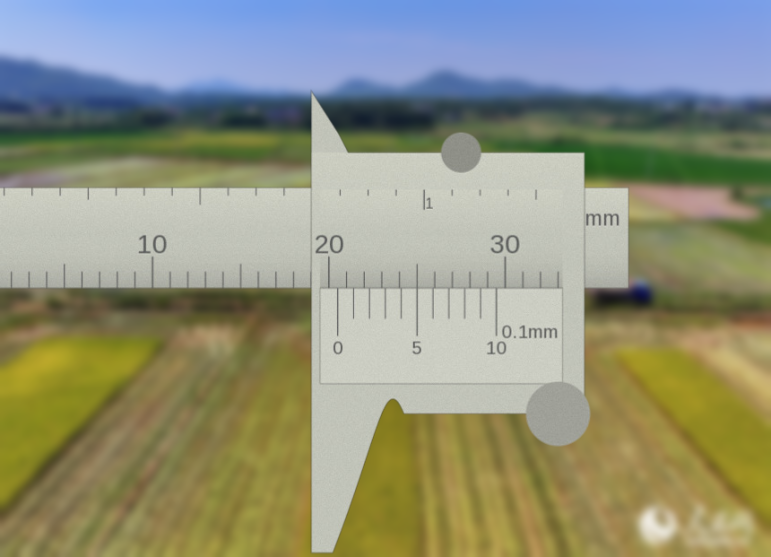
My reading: mm 20.5
